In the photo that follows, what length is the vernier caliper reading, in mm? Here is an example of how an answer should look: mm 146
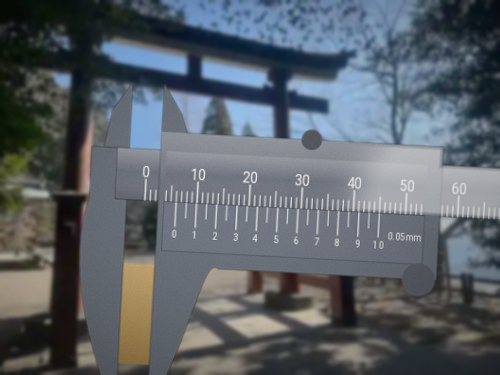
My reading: mm 6.0
